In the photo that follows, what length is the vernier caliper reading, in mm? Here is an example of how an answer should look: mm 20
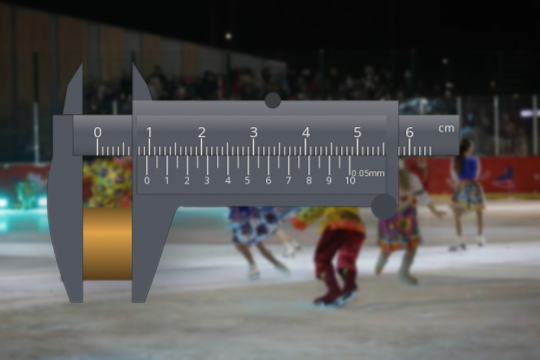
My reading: mm 9.5
